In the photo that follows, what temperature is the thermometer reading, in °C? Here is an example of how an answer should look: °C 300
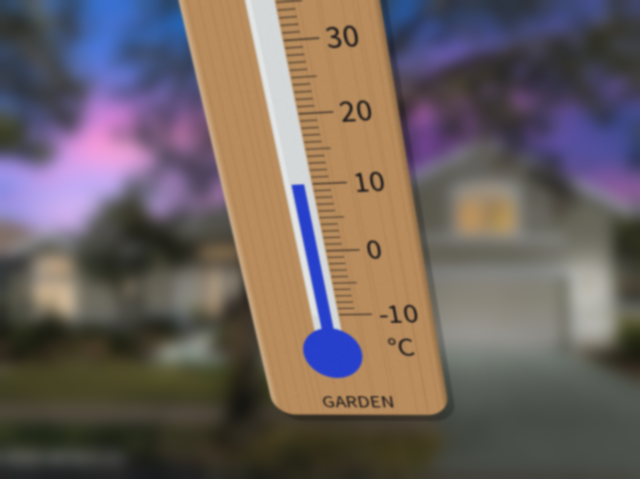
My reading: °C 10
